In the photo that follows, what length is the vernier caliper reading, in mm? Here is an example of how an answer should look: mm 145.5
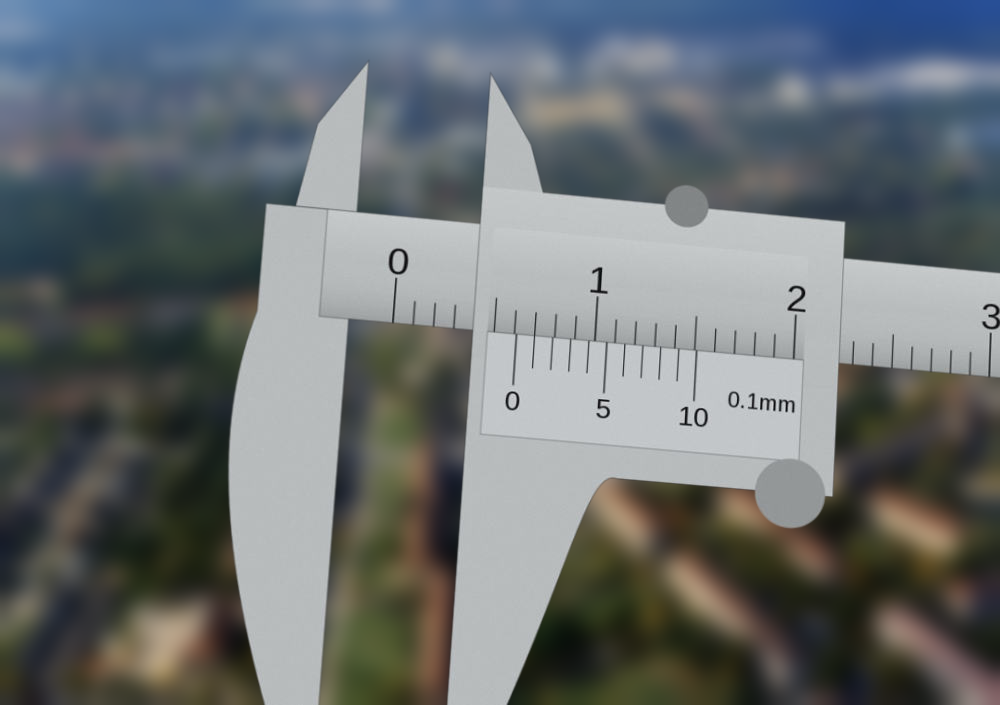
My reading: mm 6.1
